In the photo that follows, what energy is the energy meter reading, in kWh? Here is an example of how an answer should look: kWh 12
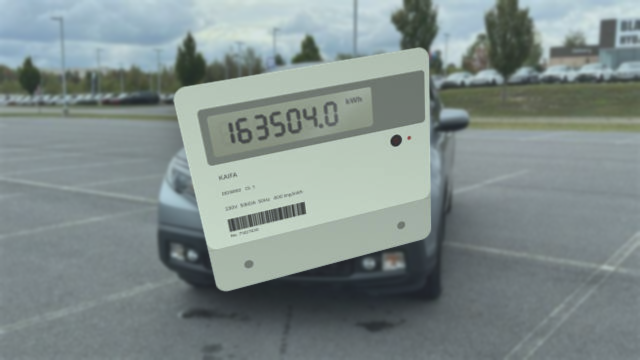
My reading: kWh 163504.0
